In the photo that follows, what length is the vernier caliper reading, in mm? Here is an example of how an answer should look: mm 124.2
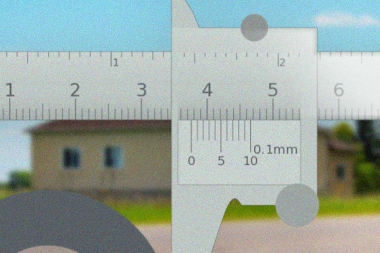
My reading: mm 37.6
